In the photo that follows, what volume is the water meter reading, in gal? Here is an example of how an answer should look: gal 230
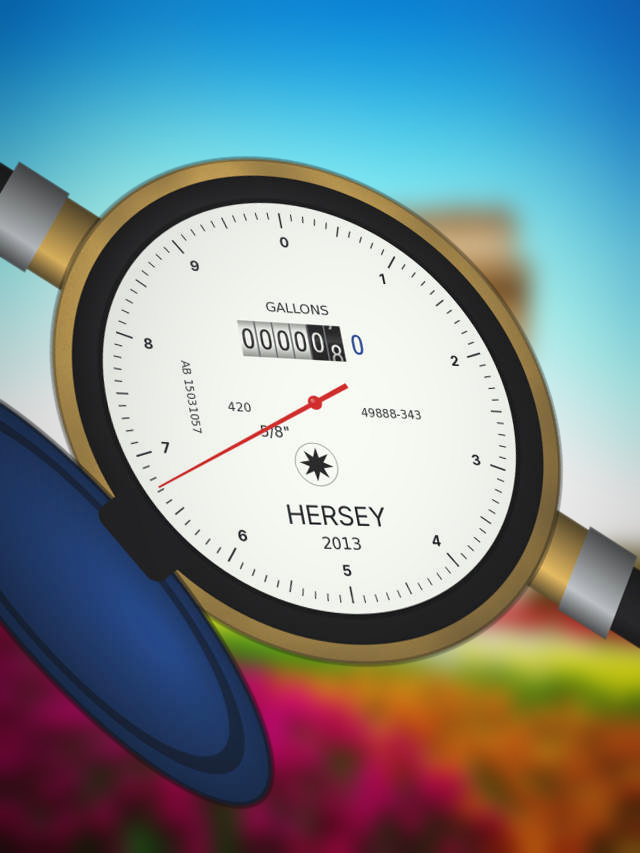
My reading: gal 76.7
